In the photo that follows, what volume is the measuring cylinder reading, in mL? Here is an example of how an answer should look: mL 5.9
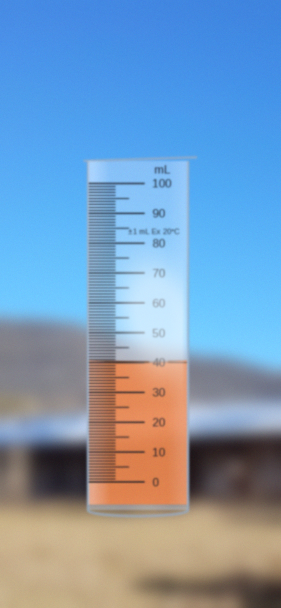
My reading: mL 40
